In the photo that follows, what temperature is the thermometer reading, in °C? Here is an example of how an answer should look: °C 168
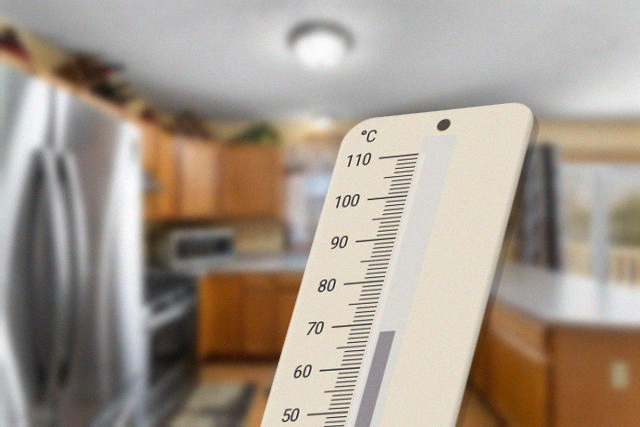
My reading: °C 68
